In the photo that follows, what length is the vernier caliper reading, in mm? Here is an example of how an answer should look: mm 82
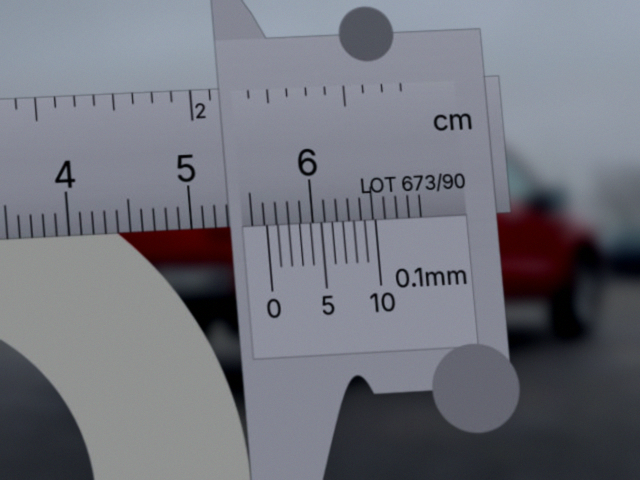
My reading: mm 56.2
